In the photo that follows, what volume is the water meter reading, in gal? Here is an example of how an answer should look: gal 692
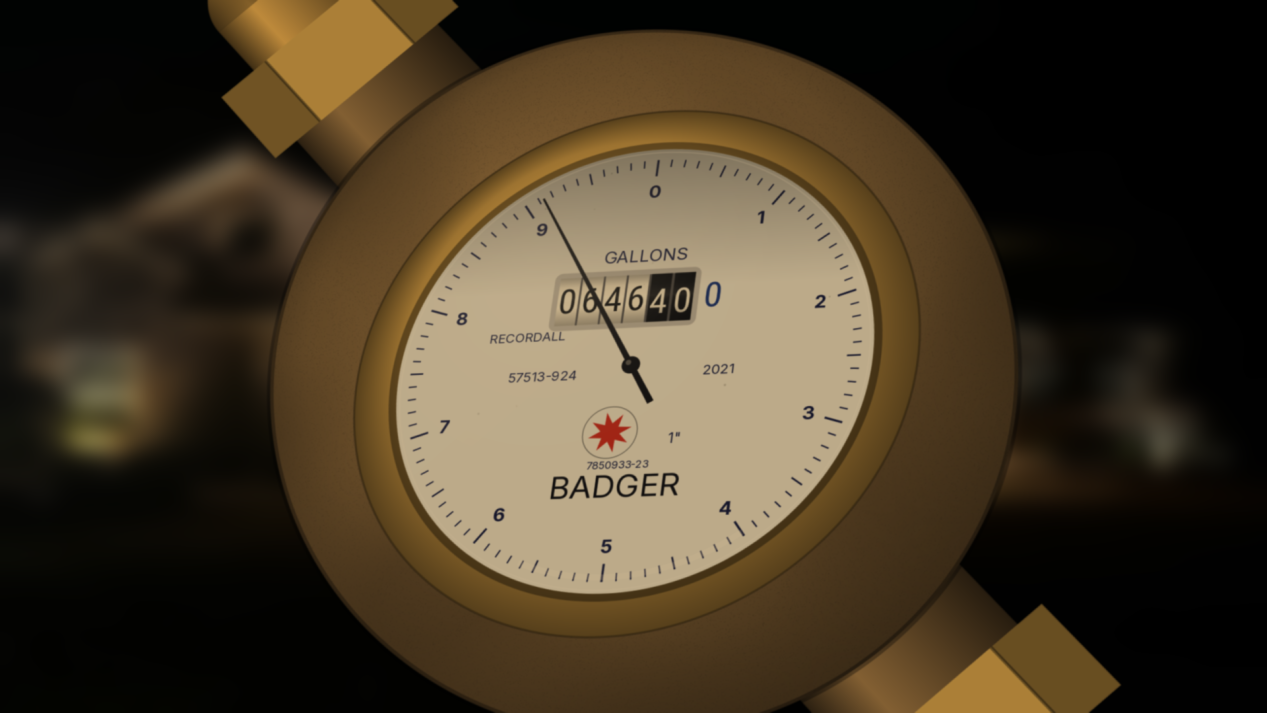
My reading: gal 646399.1
